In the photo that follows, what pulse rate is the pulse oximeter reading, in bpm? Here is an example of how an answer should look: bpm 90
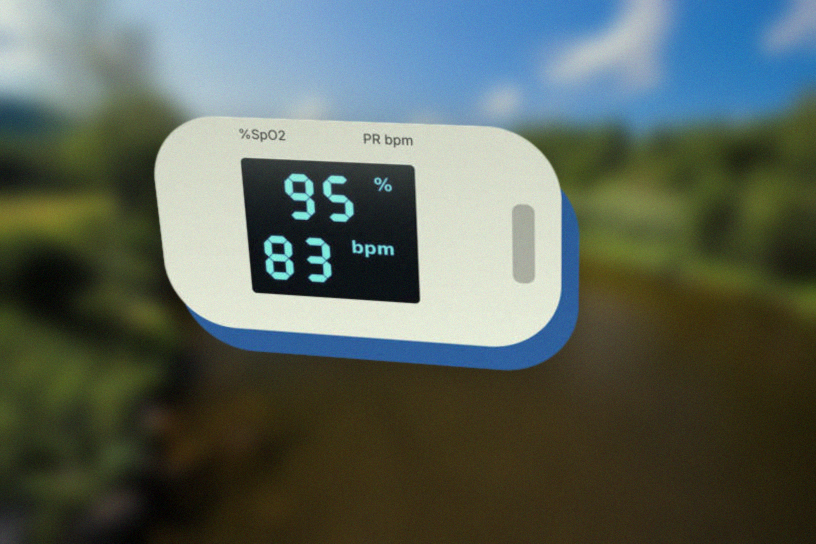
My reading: bpm 83
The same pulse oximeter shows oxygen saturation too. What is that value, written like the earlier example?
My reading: % 95
